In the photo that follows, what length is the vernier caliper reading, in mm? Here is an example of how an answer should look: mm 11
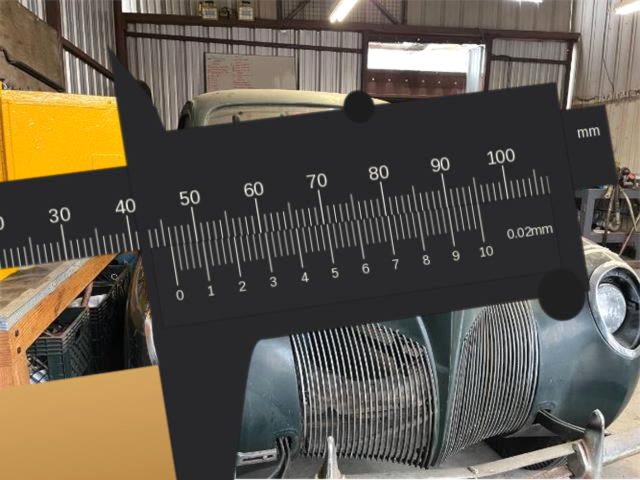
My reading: mm 46.0
